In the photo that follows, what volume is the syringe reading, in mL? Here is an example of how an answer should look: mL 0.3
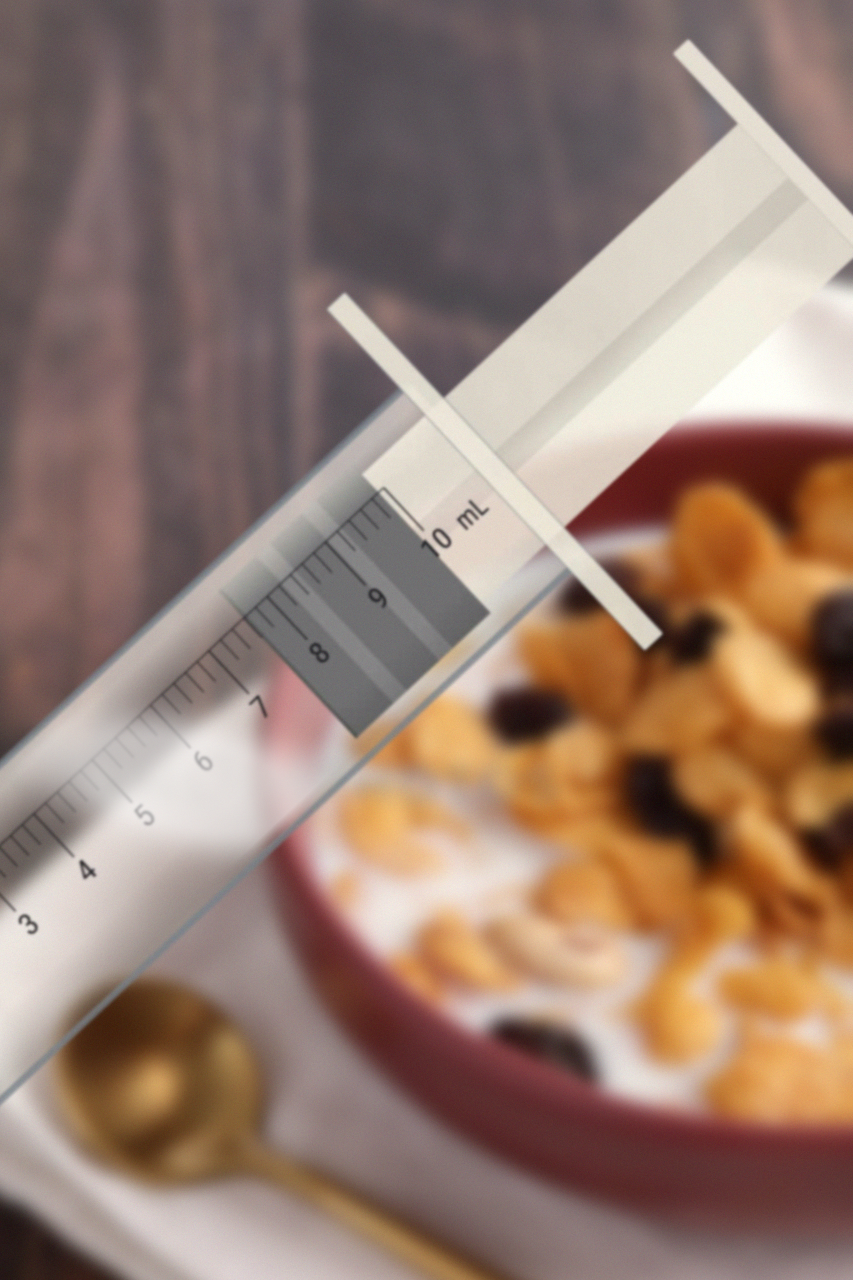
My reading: mL 7.6
